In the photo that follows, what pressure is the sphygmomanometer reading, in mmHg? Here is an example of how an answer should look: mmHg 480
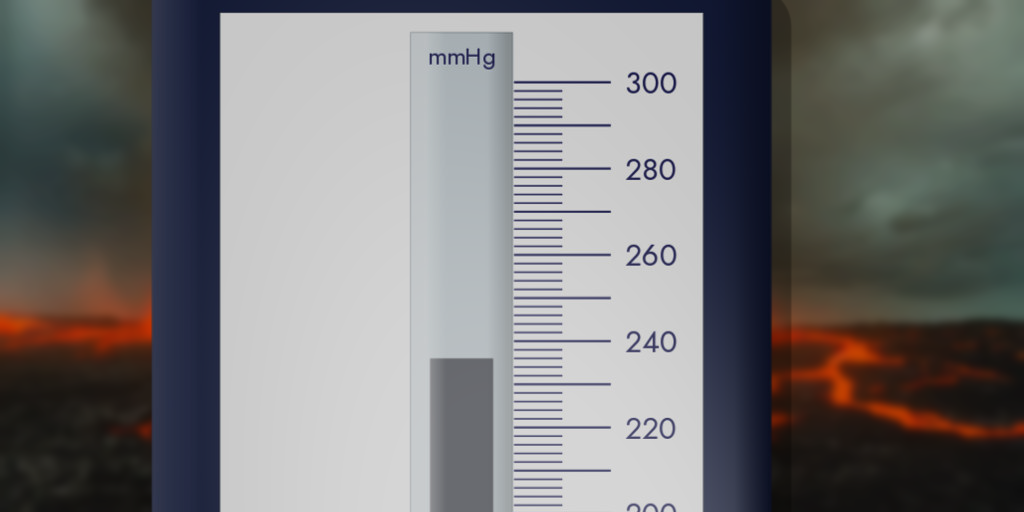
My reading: mmHg 236
